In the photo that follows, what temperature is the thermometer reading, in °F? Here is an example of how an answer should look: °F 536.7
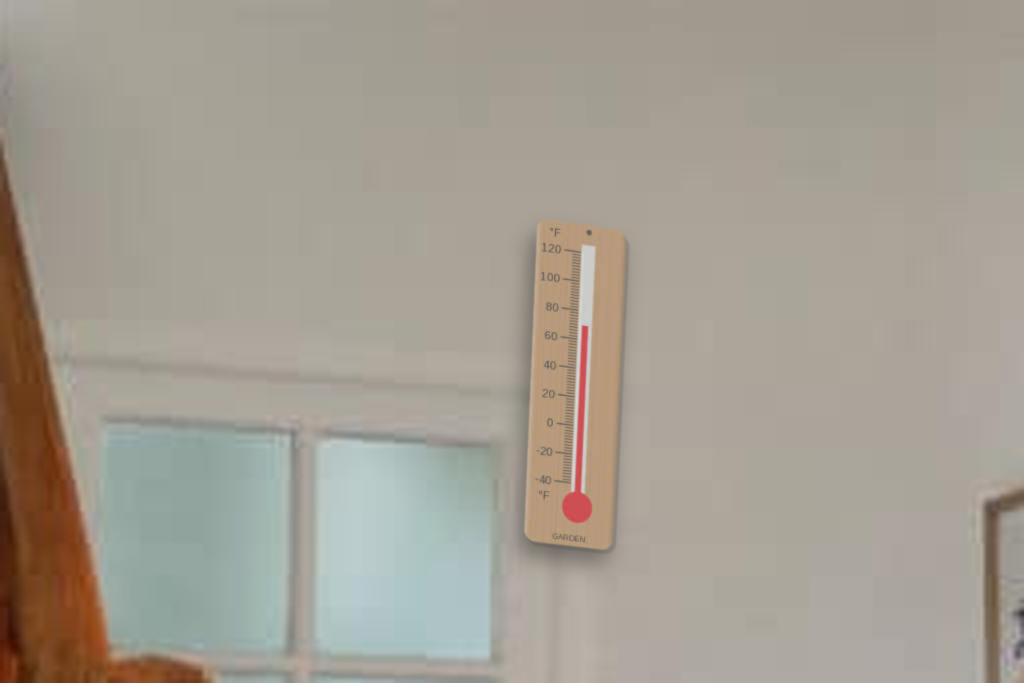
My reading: °F 70
